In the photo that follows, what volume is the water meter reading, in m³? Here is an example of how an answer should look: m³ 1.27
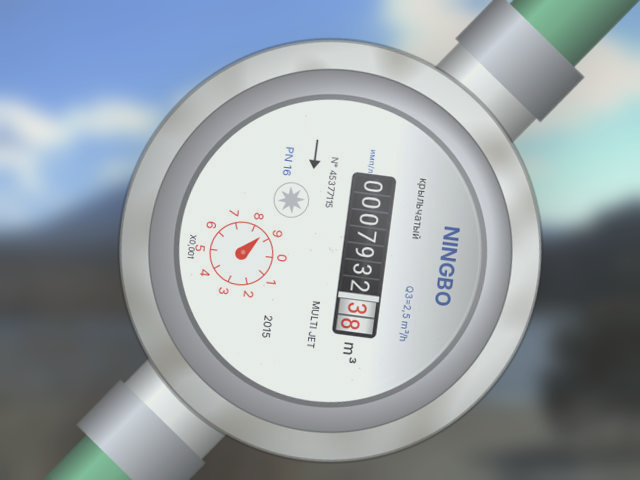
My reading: m³ 7932.378
